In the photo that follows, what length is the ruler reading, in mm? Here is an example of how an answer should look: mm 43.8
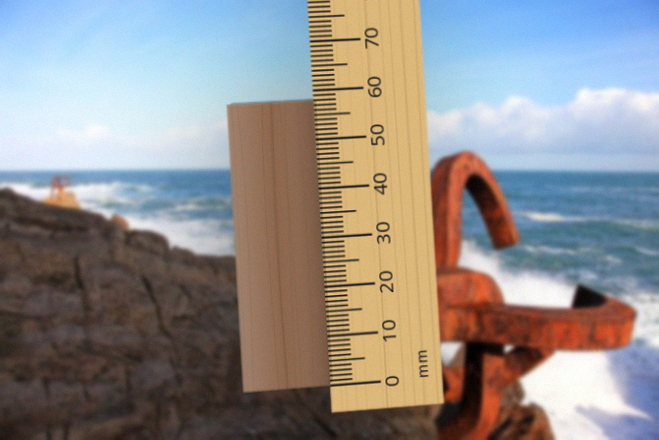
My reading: mm 58
